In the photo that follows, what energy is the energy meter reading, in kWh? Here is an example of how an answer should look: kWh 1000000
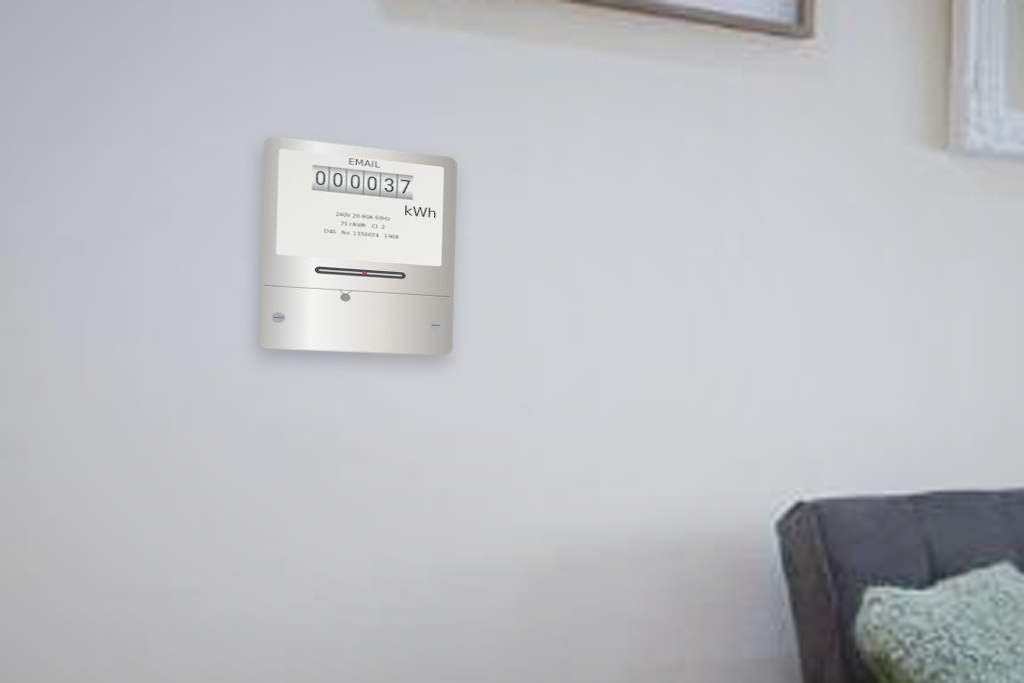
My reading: kWh 37
